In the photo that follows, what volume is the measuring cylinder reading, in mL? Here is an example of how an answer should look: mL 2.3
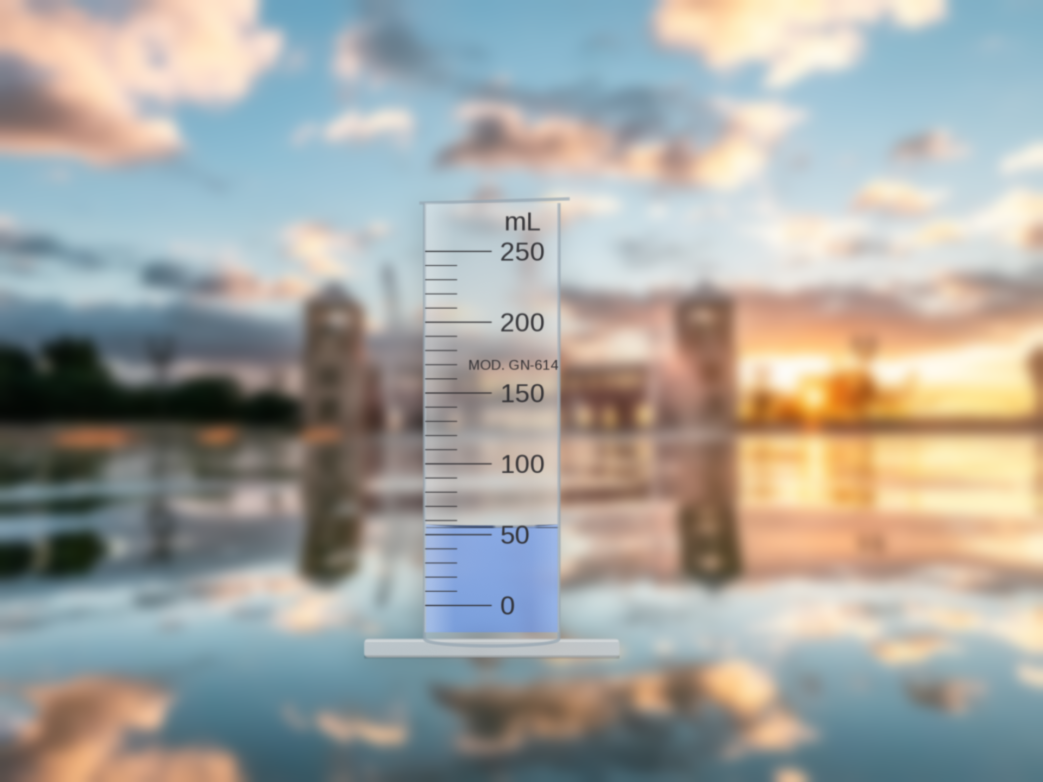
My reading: mL 55
